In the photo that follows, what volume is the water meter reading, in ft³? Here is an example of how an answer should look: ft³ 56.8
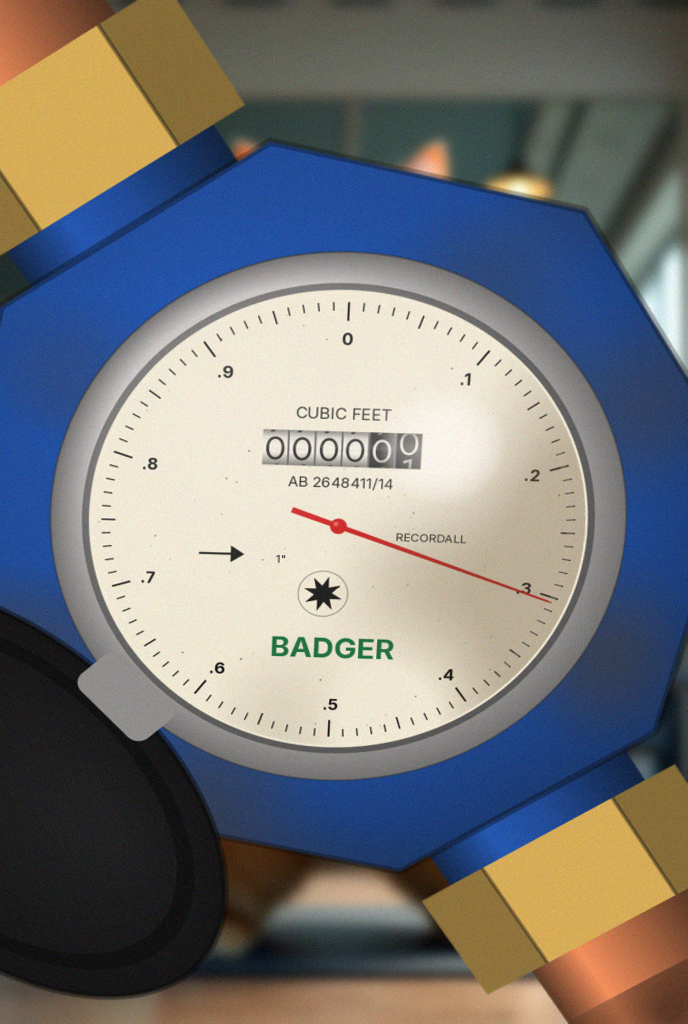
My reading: ft³ 0.30
